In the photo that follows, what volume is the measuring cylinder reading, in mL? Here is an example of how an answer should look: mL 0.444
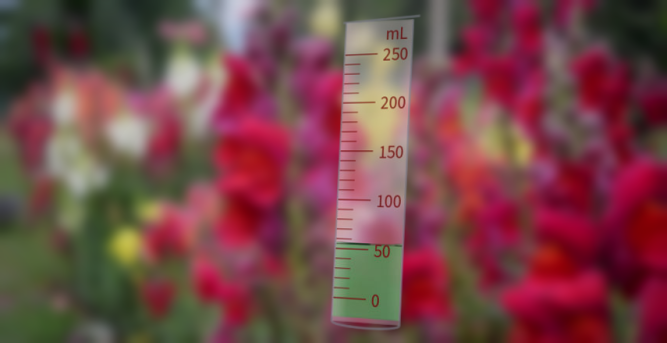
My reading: mL 55
